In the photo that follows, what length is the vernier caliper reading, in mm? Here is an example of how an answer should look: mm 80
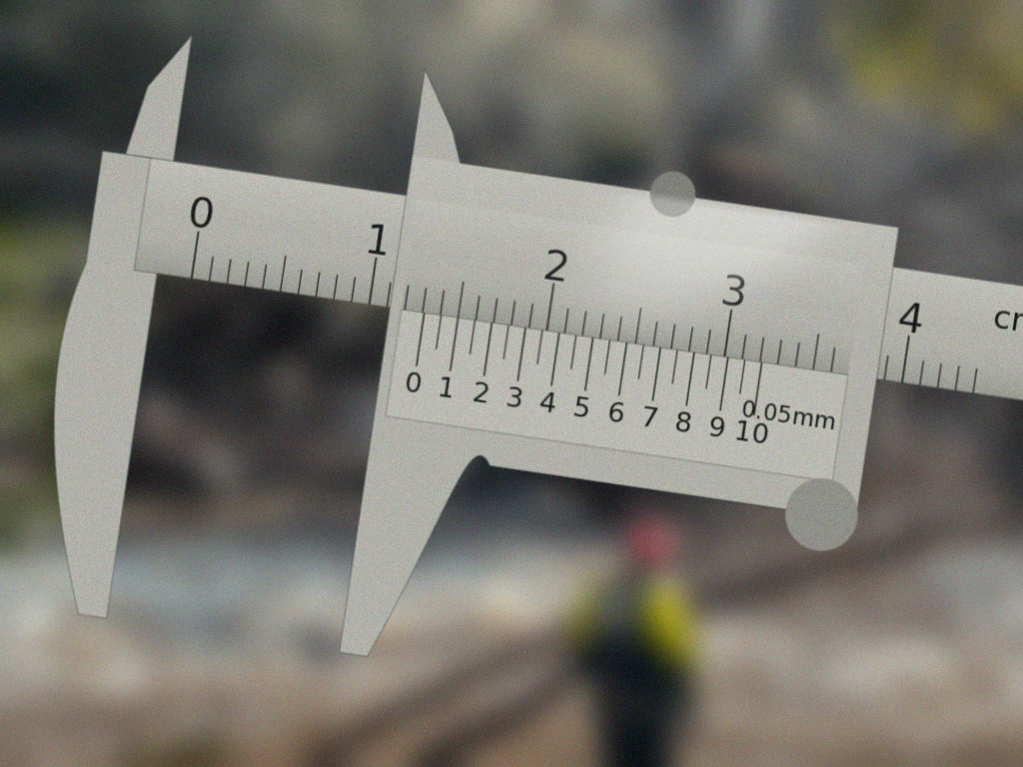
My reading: mm 13.1
